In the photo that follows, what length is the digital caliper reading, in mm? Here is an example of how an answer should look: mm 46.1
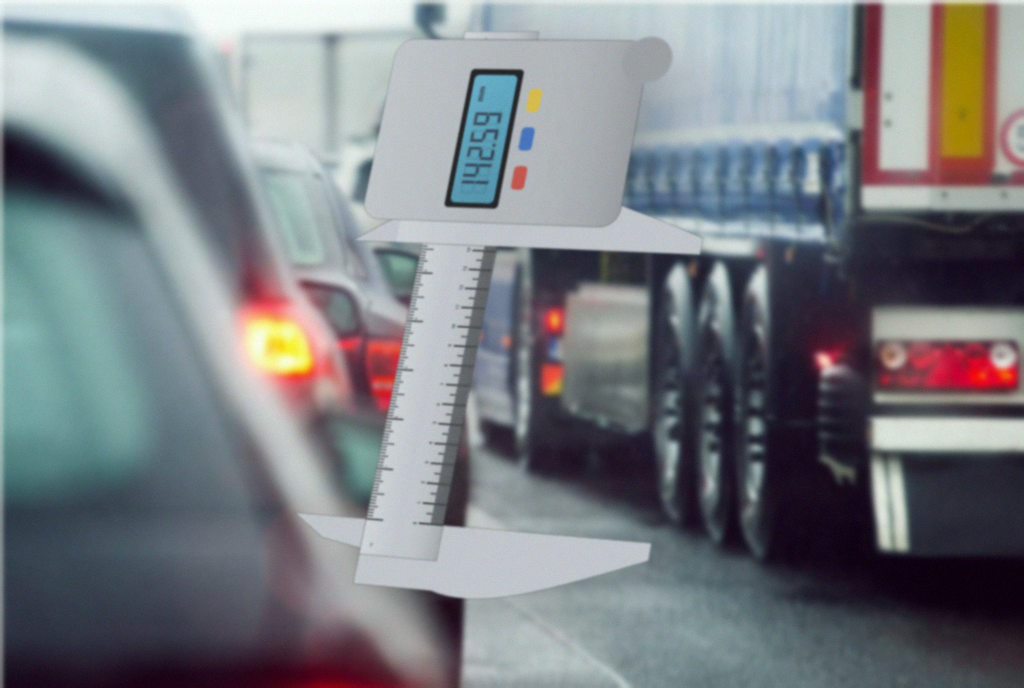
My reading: mm 142.59
